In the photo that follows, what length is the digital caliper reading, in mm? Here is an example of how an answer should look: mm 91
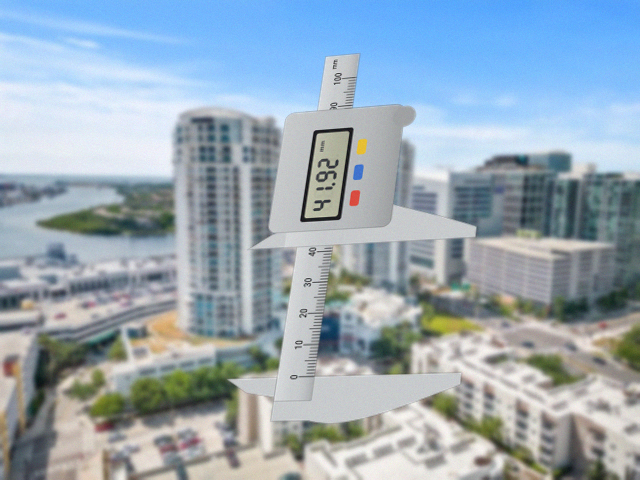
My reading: mm 41.92
